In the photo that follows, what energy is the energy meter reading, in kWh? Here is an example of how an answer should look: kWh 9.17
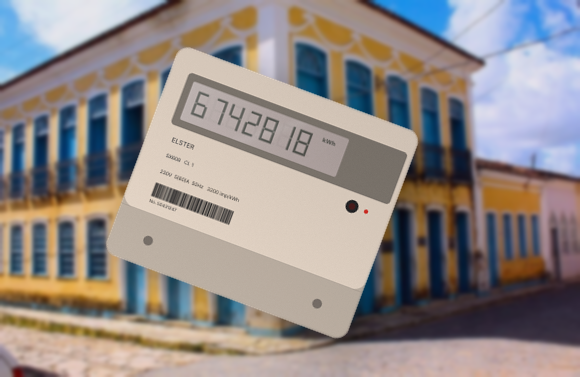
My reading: kWh 6742818
